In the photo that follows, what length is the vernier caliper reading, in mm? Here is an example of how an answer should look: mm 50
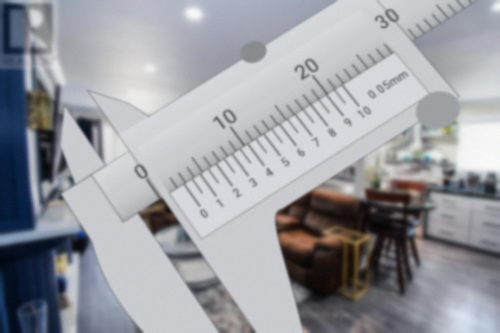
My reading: mm 2.8
